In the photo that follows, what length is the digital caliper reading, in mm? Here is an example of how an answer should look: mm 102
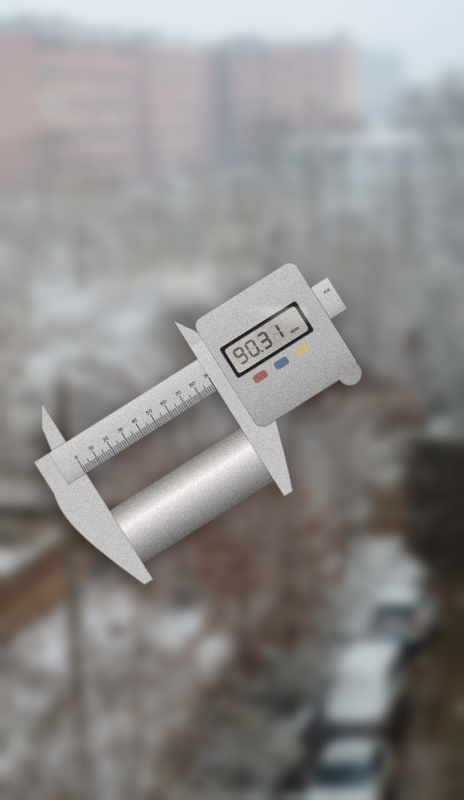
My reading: mm 90.31
